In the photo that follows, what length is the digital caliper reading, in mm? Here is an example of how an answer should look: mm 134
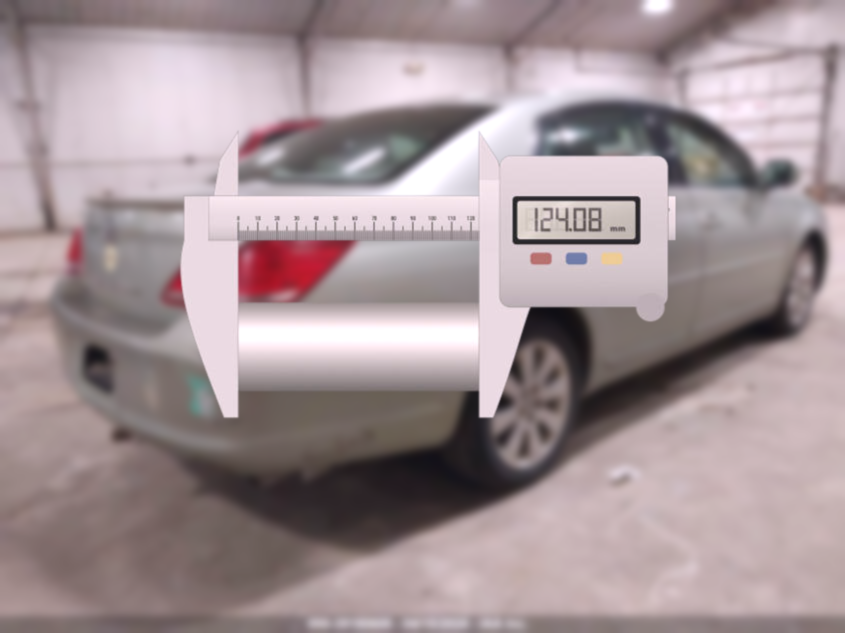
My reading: mm 124.08
